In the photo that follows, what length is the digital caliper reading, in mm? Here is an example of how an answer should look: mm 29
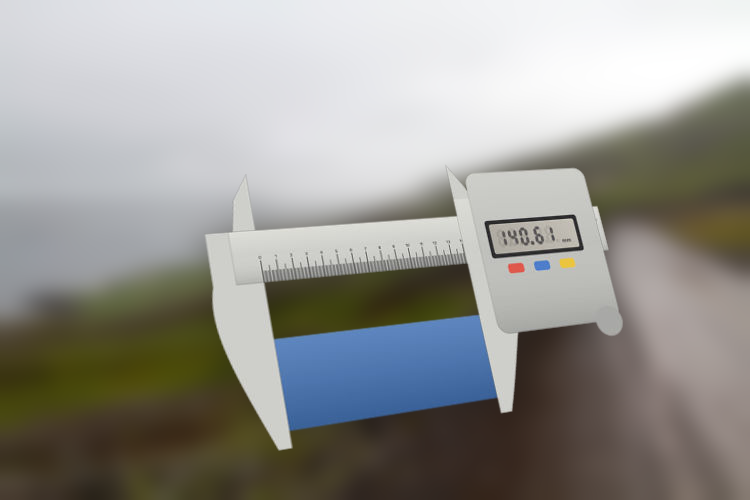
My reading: mm 140.61
